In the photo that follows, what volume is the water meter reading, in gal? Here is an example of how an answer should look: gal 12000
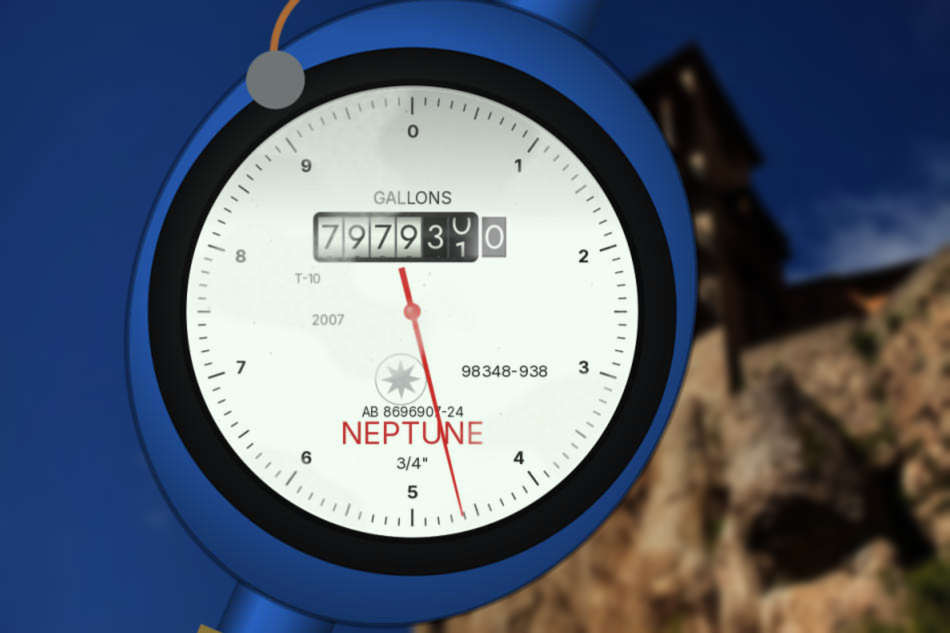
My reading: gal 7979304.6
